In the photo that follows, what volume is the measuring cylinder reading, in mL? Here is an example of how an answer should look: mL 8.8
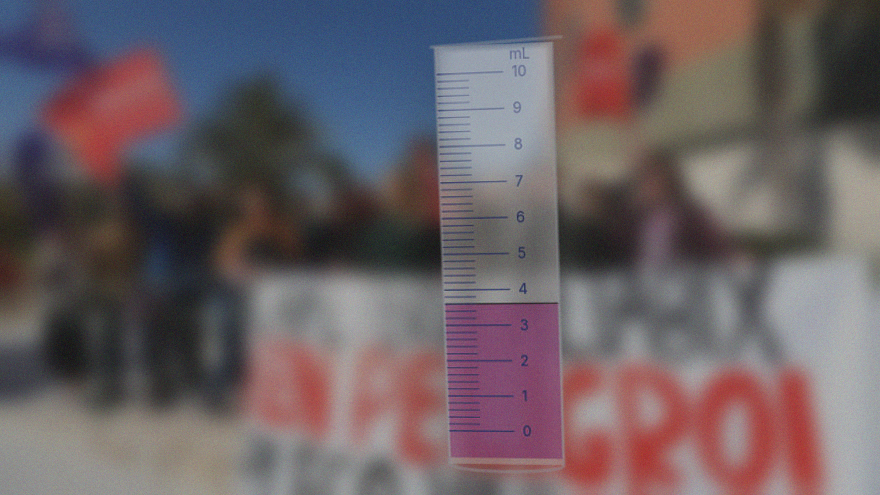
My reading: mL 3.6
